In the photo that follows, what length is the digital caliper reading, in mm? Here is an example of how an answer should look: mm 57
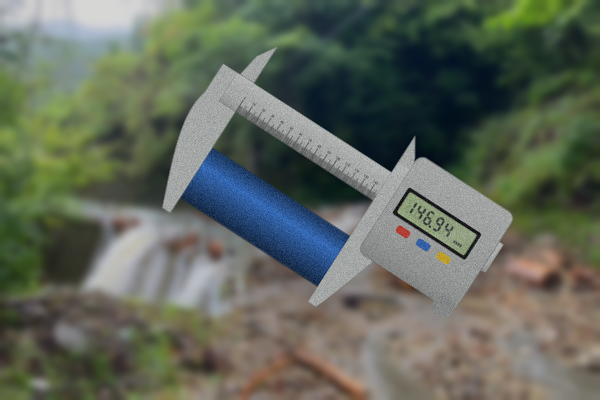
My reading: mm 146.94
